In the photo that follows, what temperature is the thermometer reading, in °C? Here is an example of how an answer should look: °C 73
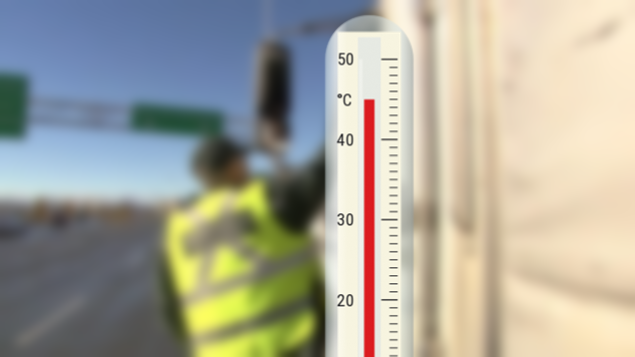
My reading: °C 45
